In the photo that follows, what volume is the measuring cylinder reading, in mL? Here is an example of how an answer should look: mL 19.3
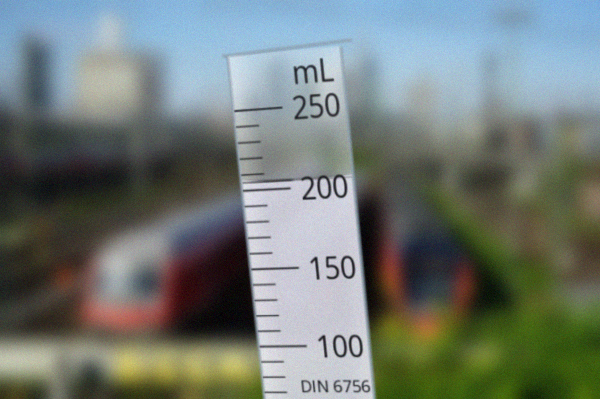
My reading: mL 205
